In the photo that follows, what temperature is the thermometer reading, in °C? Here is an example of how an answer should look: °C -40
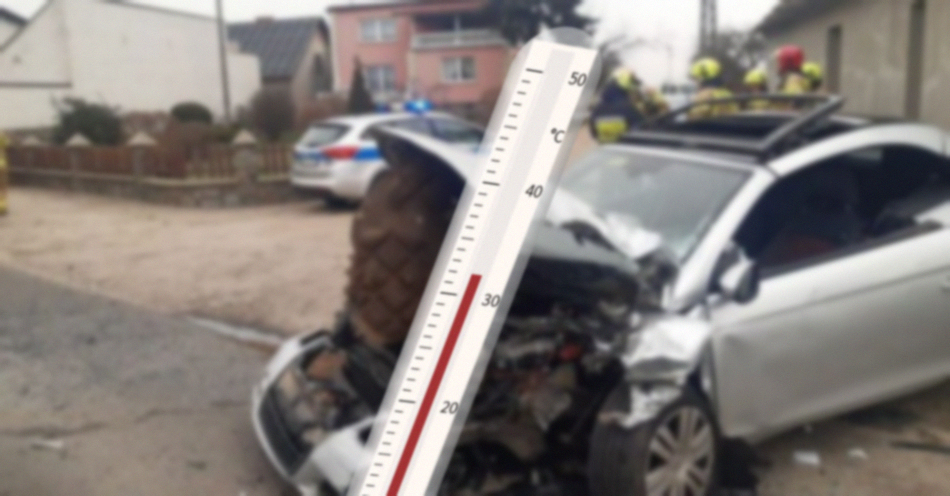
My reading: °C 32
